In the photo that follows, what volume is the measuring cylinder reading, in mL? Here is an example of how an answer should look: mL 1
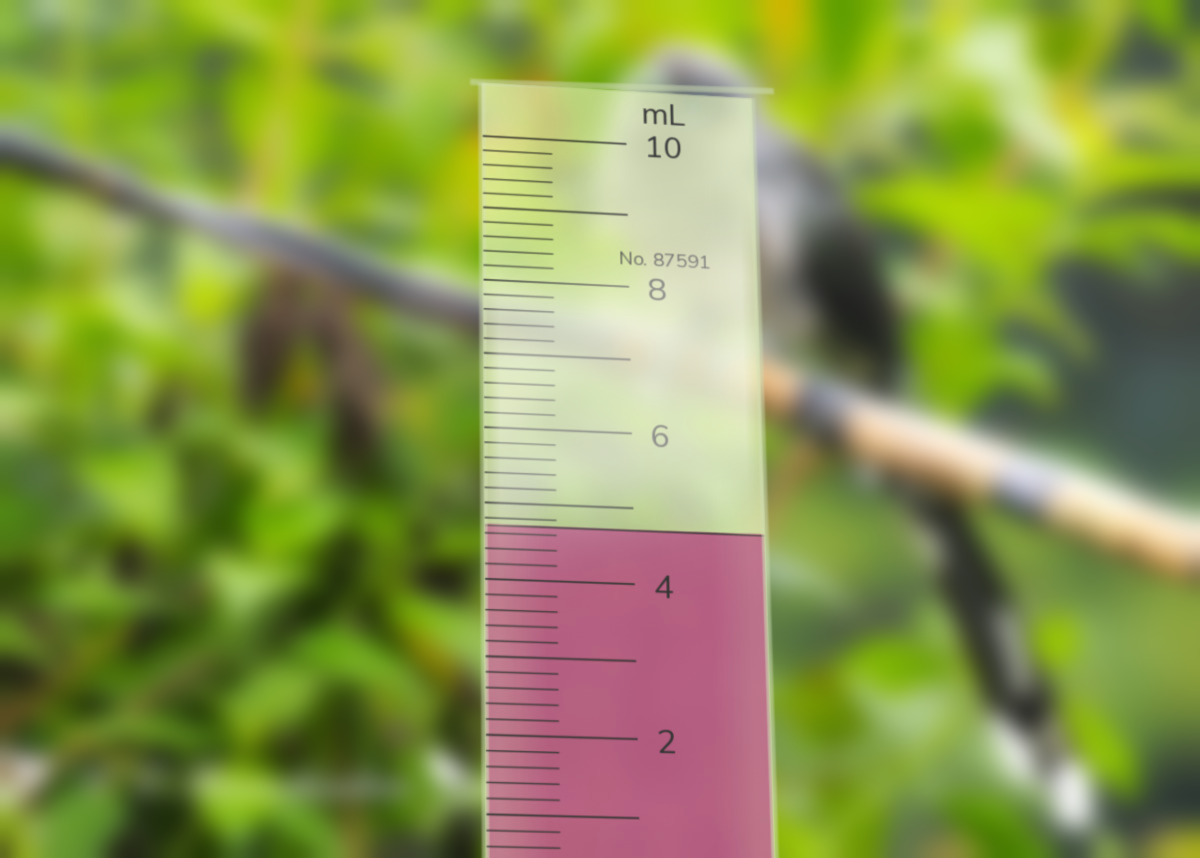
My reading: mL 4.7
